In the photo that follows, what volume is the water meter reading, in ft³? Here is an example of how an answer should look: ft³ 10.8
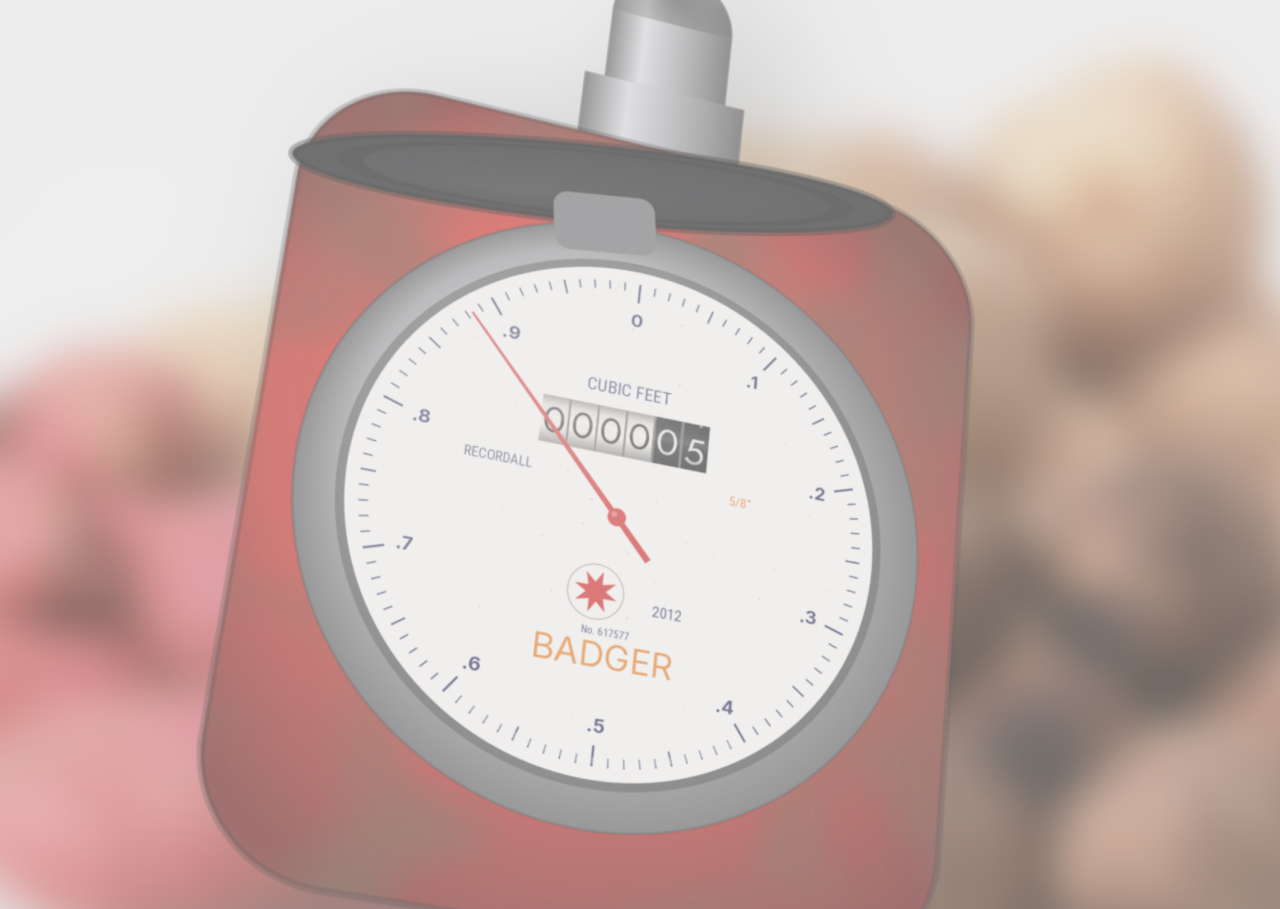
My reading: ft³ 4.88
